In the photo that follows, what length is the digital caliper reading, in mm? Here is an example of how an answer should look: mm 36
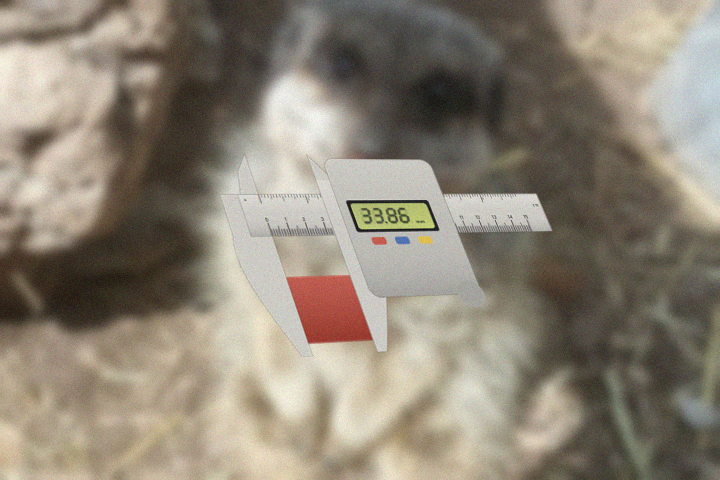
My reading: mm 33.86
